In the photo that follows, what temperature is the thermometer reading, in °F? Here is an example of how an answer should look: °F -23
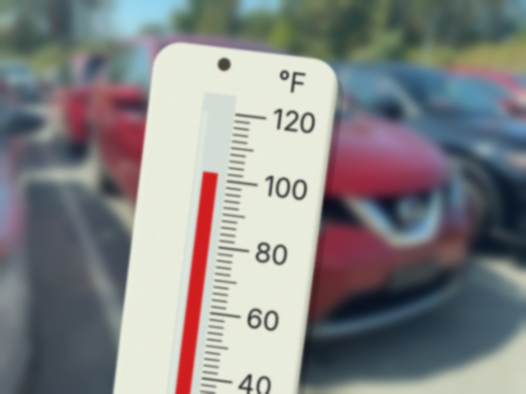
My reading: °F 102
